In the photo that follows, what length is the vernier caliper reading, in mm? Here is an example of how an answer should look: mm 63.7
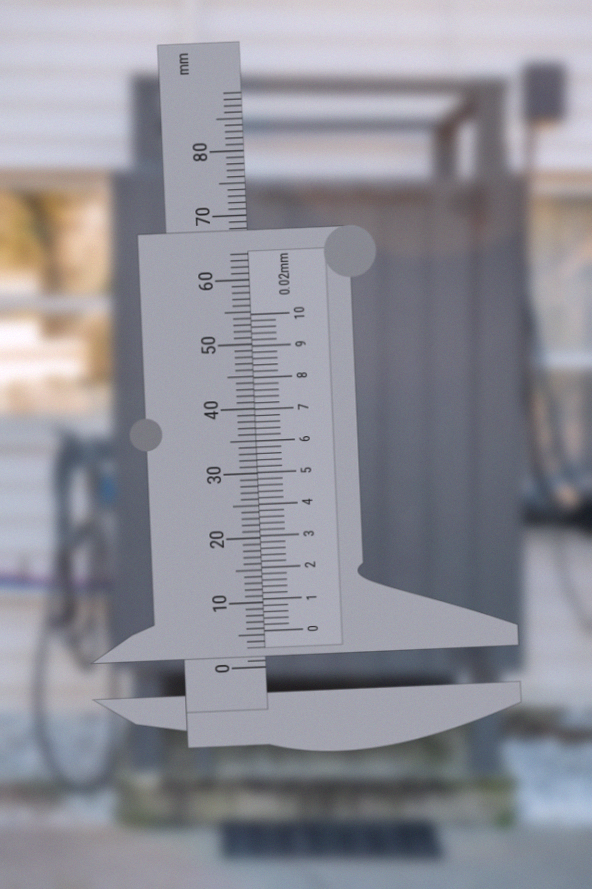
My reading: mm 5.6
